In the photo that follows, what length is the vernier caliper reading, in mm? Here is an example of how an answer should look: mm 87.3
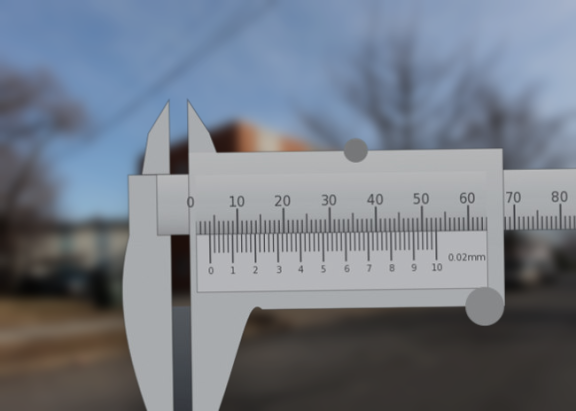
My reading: mm 4.0
